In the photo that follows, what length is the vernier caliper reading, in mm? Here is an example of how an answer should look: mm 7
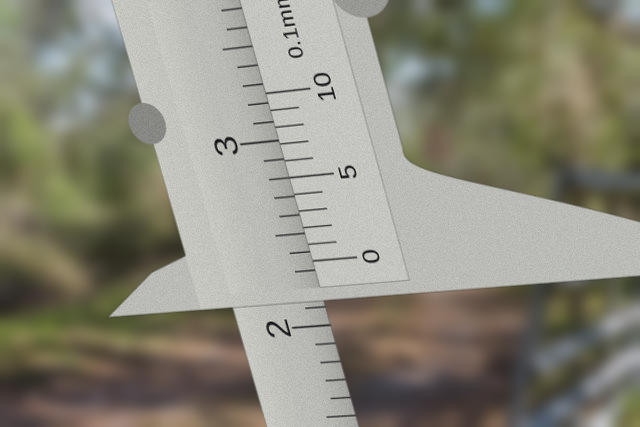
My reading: mm 23.5
